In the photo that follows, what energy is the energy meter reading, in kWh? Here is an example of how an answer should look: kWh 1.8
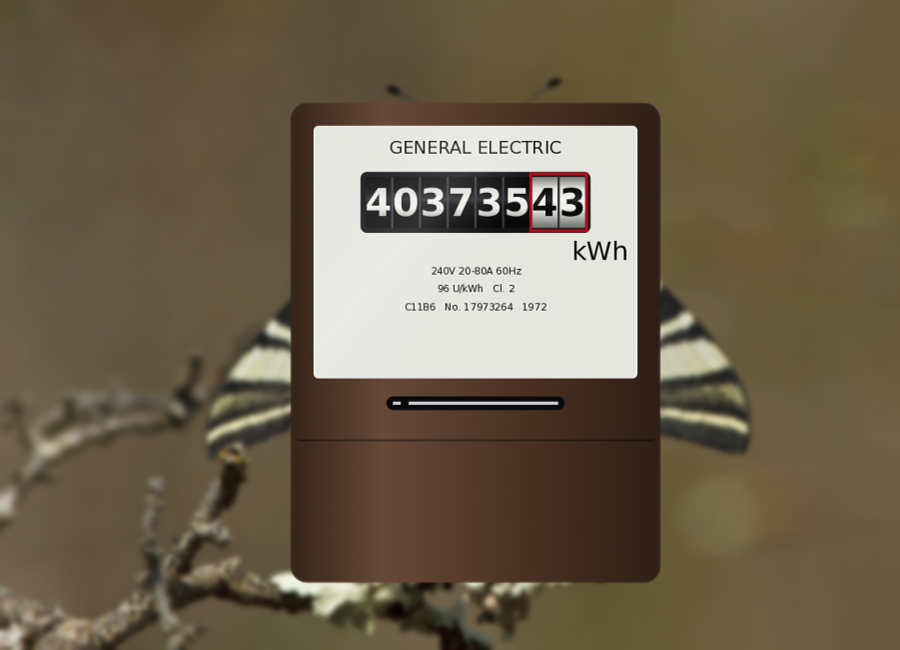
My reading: kWh 403735.43
